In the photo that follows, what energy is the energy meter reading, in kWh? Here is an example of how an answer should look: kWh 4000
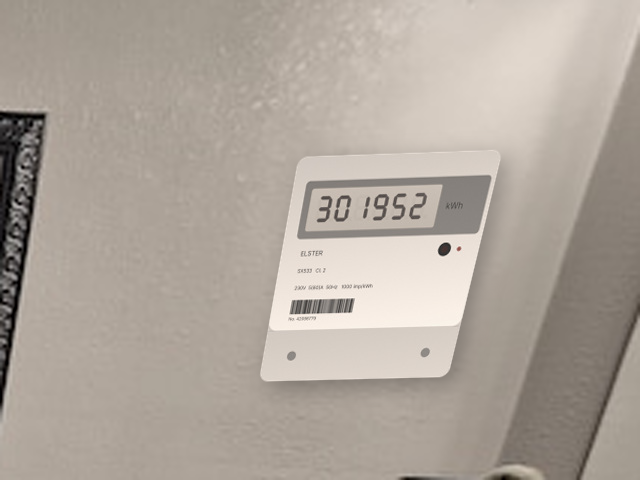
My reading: kWh 301952
